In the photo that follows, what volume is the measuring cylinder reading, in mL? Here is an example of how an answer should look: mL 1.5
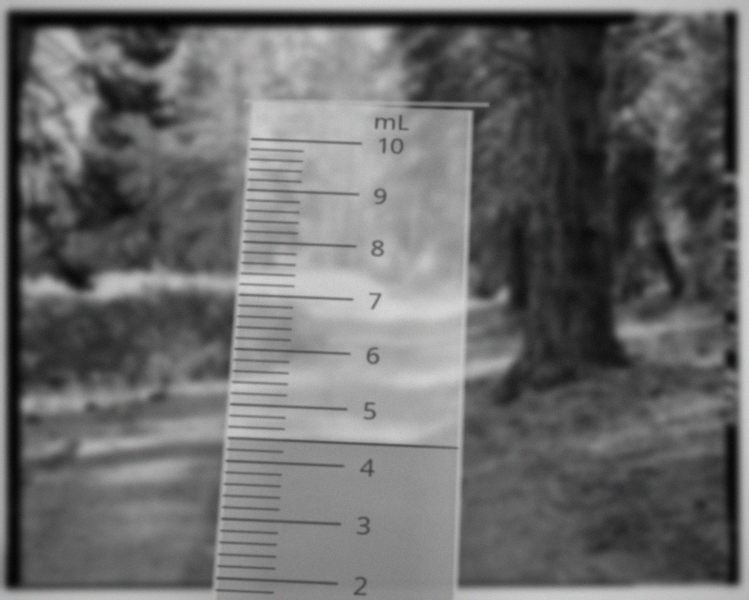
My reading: mL 4.4
